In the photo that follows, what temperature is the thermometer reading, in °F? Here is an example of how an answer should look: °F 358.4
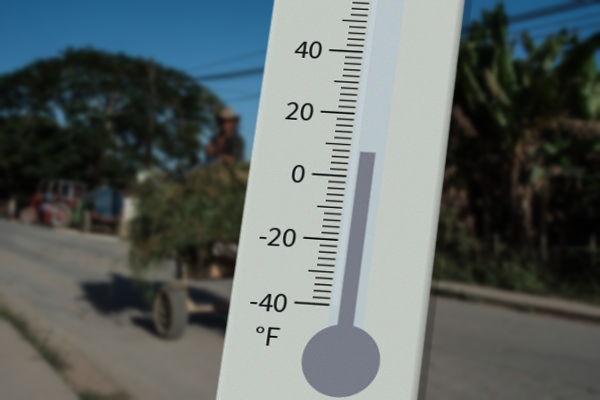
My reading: °F 8
